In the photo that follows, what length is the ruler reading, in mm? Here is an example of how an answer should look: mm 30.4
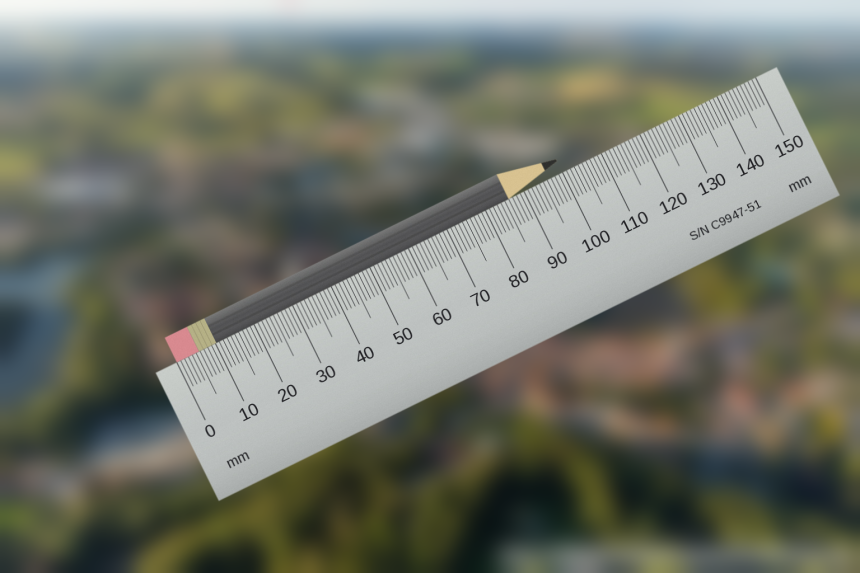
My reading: mm 100
